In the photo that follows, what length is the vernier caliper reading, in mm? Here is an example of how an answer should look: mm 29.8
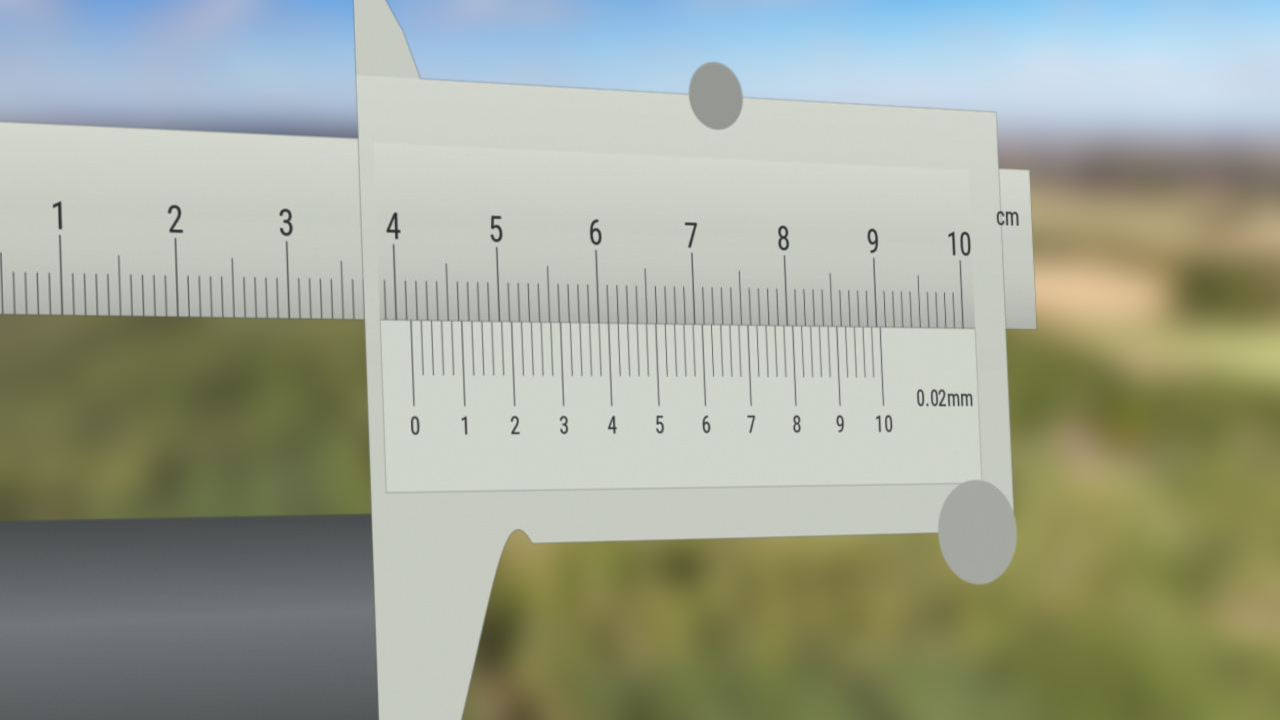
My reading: mm 41.4
